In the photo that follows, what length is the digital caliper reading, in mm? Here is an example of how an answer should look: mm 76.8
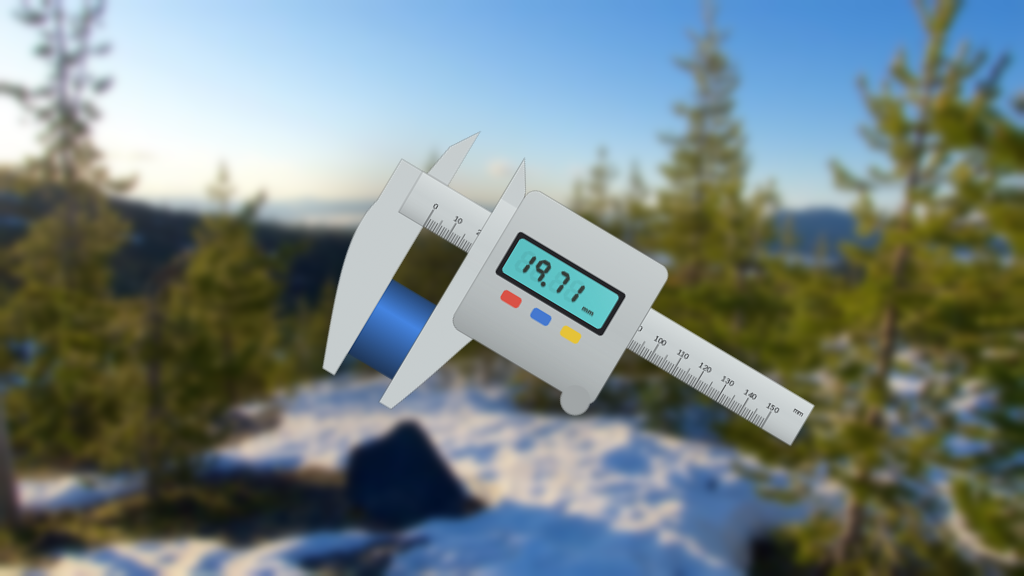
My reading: mm 19.71
